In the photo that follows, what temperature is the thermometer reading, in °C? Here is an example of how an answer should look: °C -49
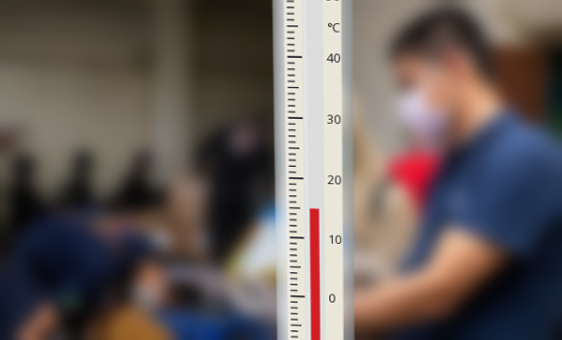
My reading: °C 15
